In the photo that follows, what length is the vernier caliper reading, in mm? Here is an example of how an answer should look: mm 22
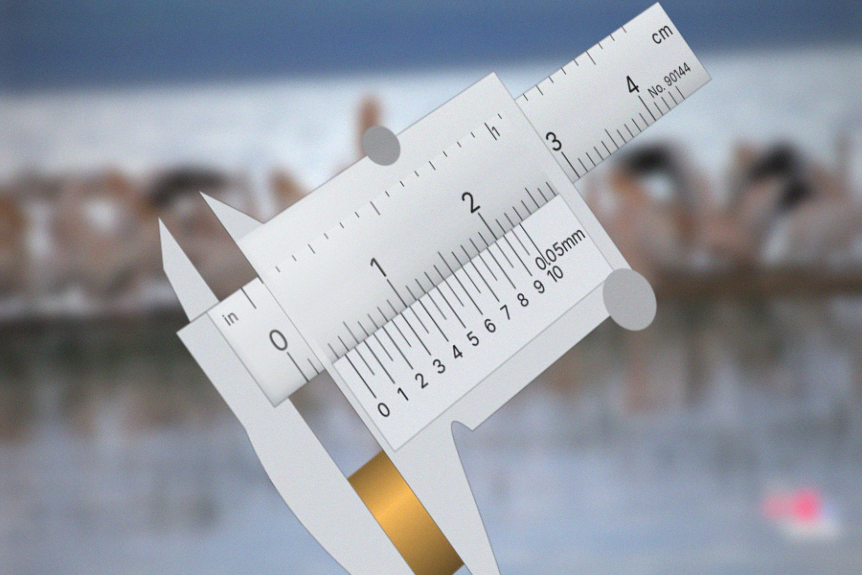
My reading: mm 3.6
